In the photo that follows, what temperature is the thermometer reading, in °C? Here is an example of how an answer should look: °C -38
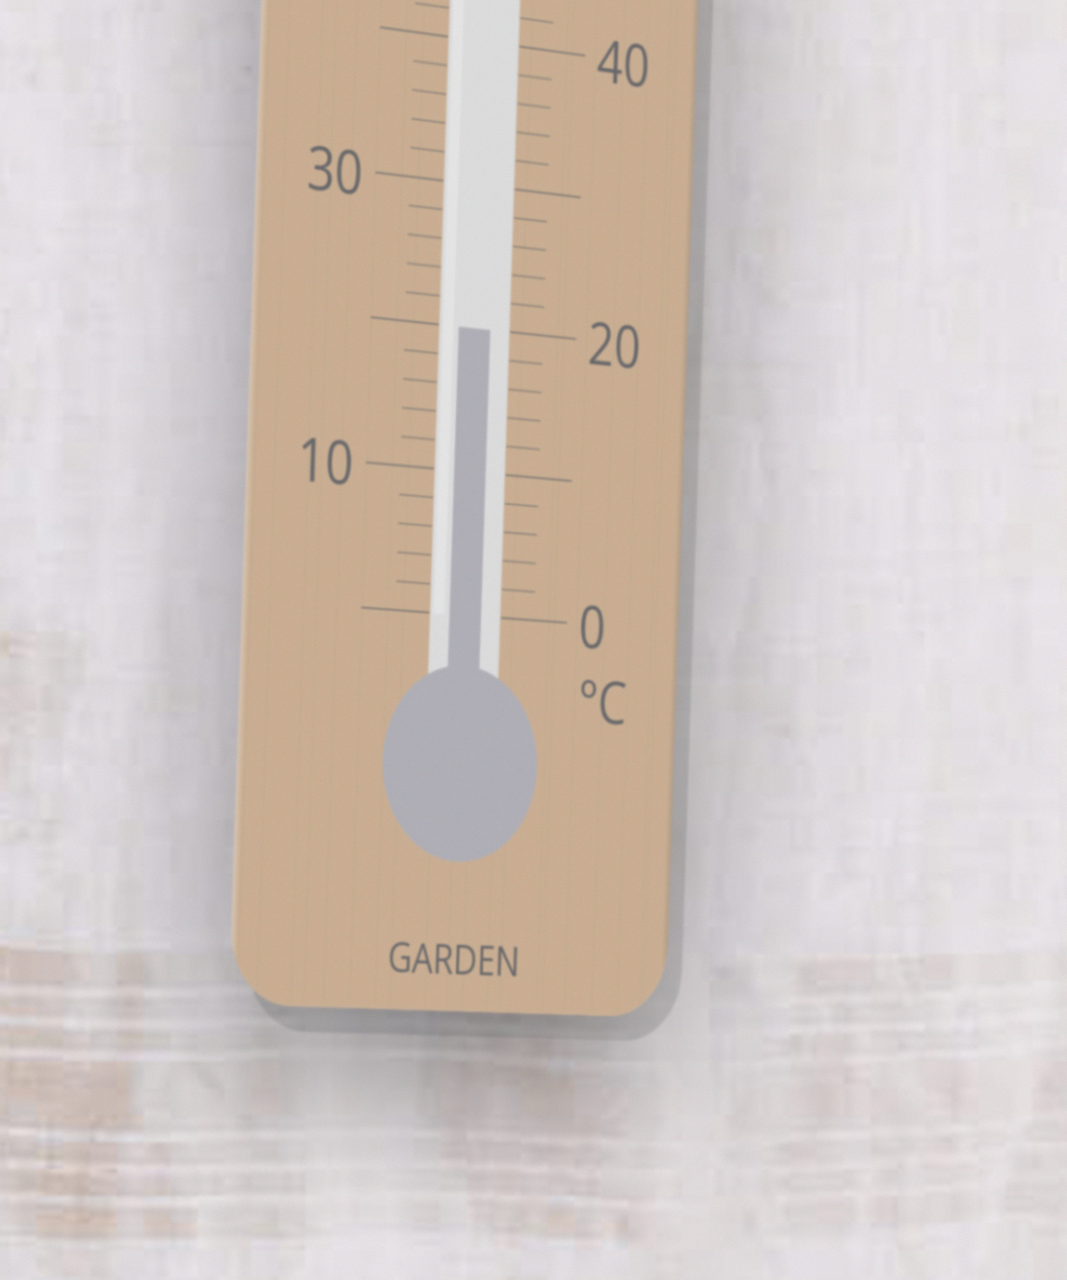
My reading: °C 20
